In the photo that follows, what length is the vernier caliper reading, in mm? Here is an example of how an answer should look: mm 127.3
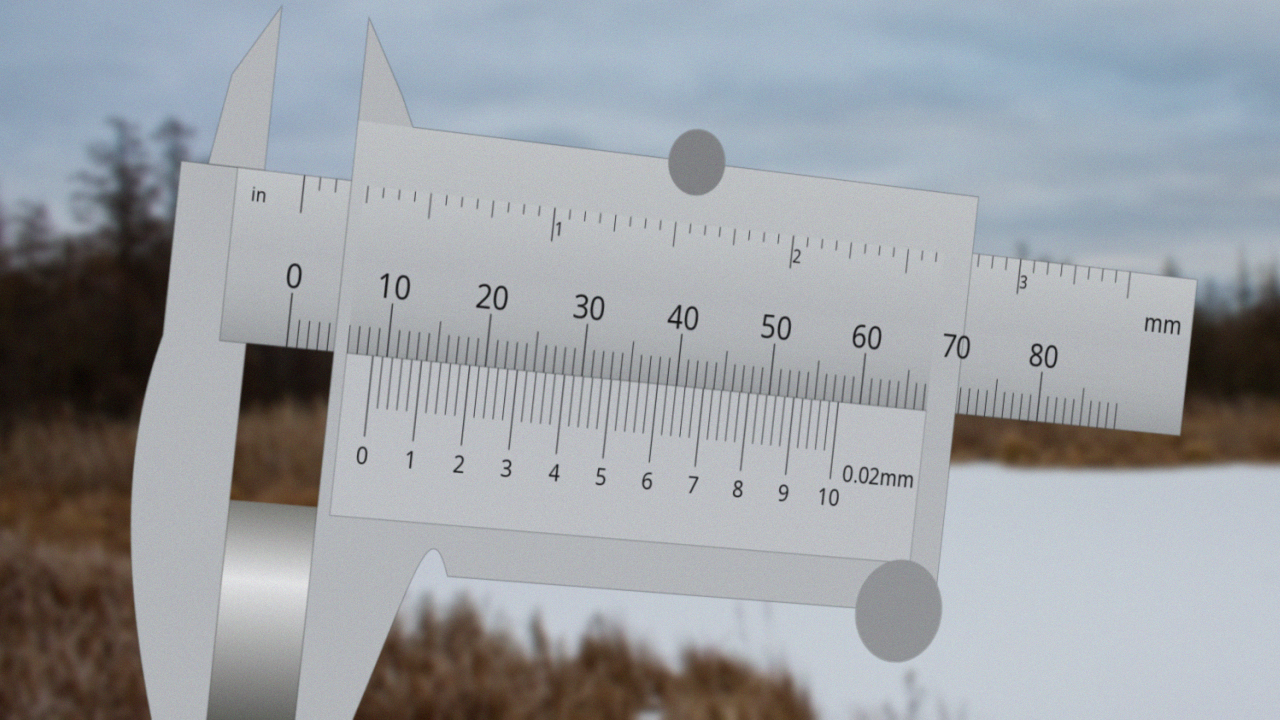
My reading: mm 8.6
